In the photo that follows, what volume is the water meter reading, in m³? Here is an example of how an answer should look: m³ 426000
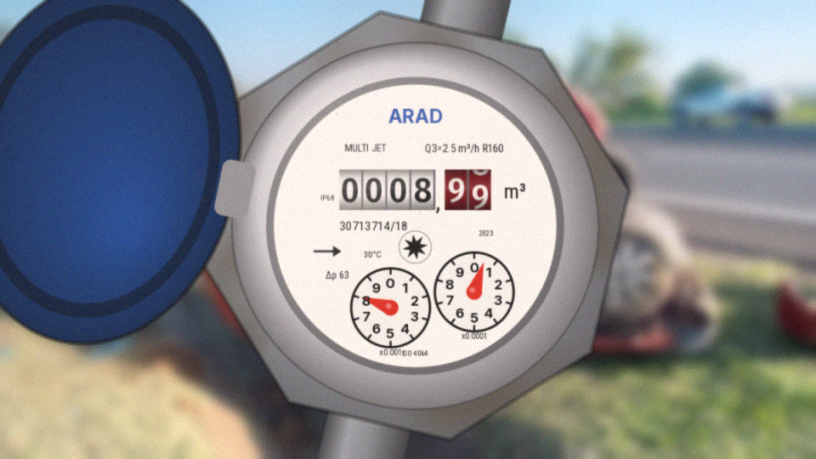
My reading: m³ 8.9880
